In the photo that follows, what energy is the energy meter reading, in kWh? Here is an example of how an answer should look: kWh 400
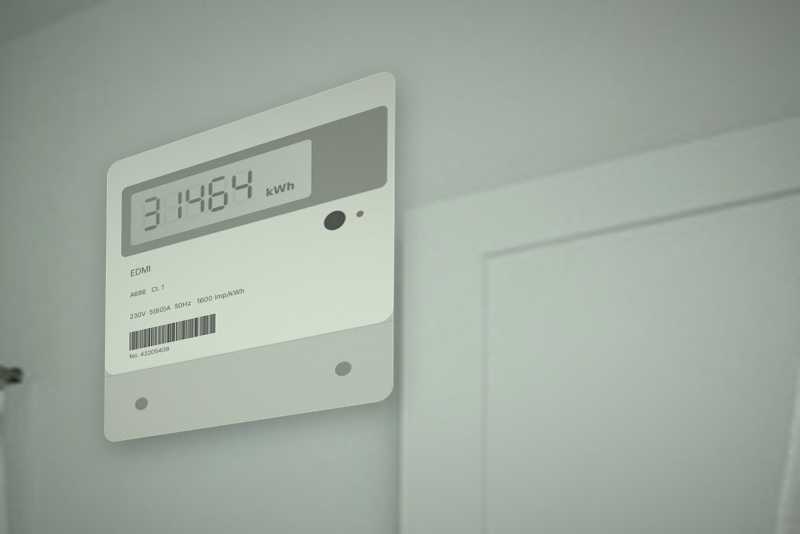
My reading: kWh 31464
